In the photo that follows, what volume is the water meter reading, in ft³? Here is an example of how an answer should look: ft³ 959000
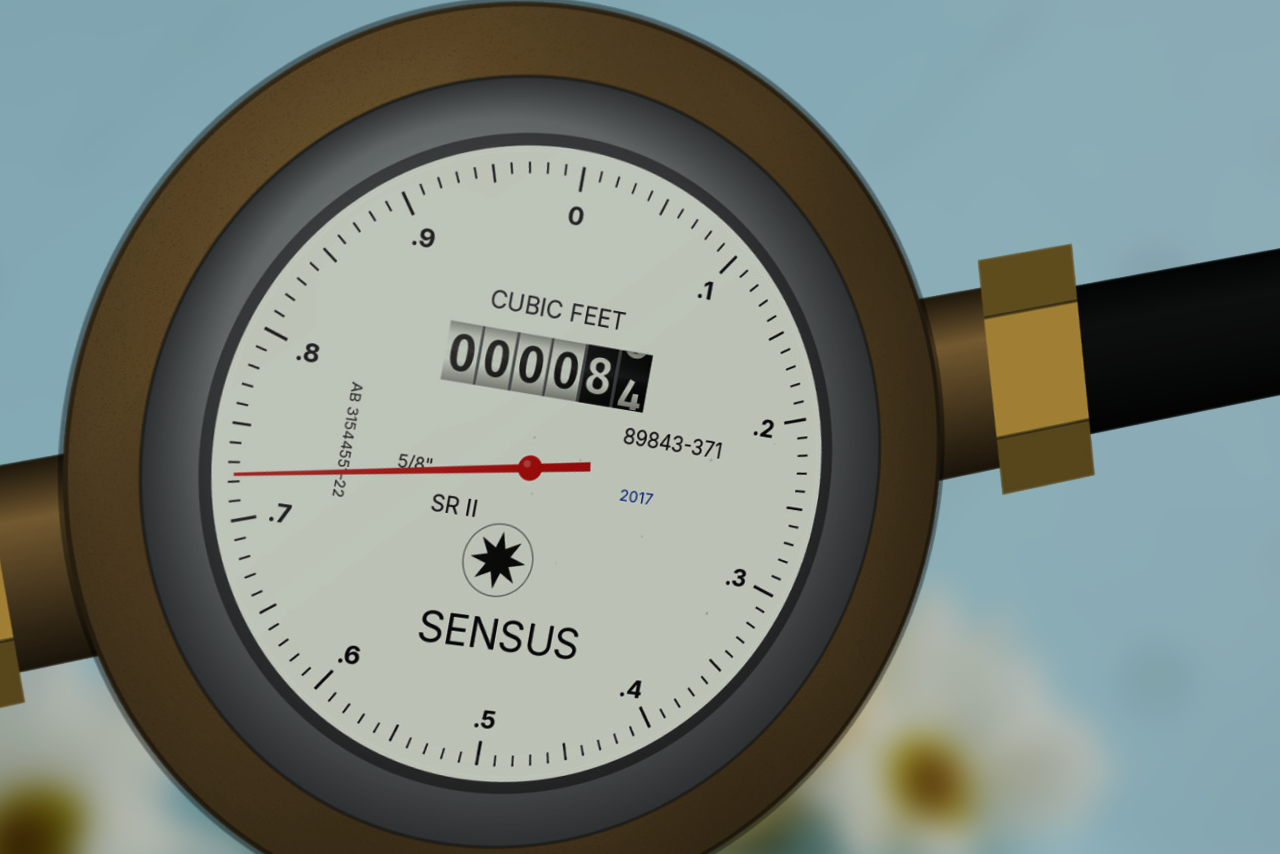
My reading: ft³ 83.72
